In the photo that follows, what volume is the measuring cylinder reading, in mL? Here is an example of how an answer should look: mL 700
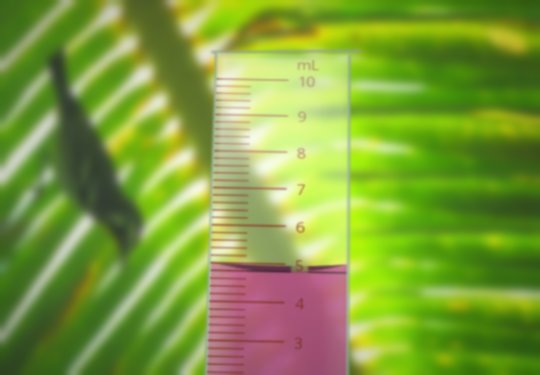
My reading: mL 4.8
